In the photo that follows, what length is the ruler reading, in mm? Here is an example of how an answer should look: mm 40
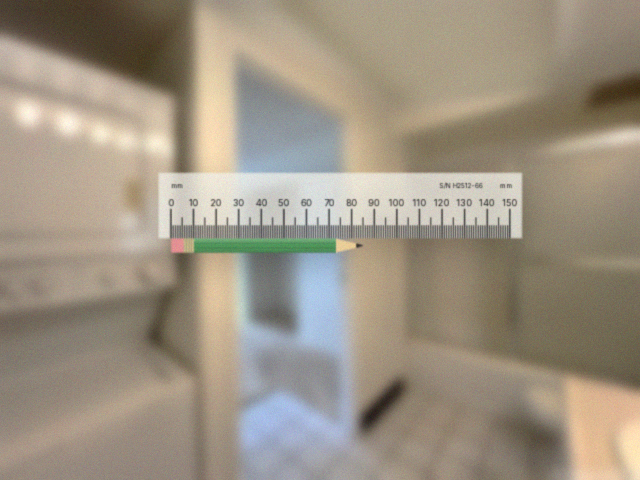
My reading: mm 85
